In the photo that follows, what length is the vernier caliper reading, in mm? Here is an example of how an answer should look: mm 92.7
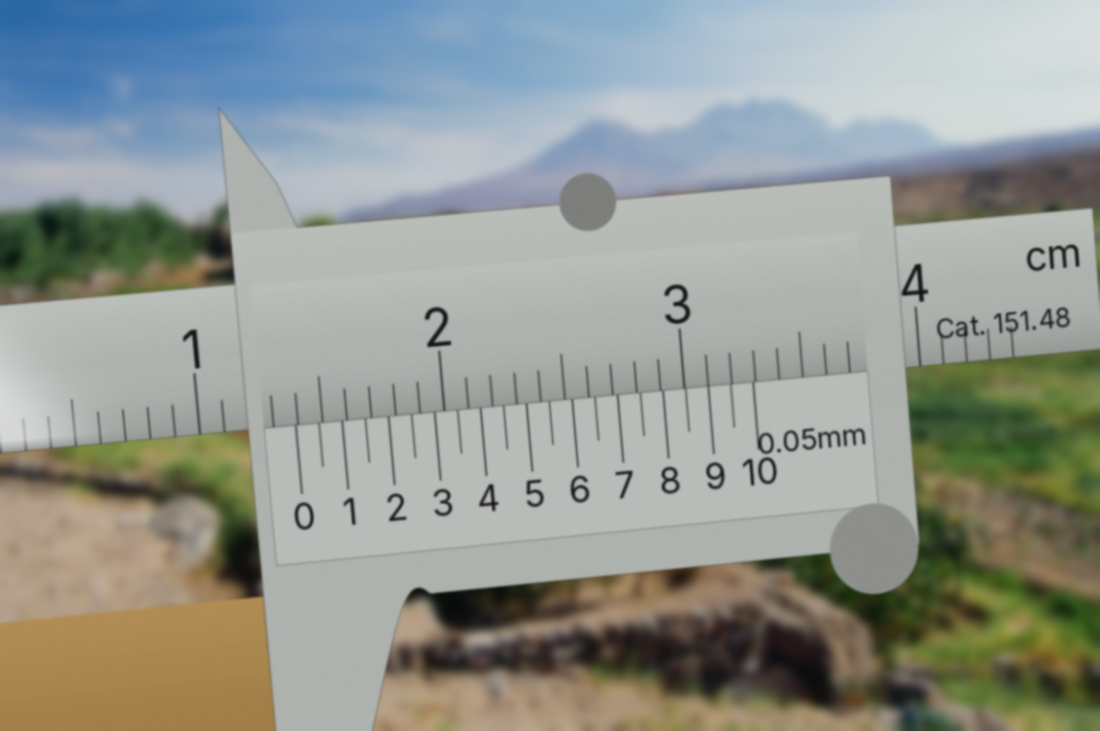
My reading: mm 13.9
